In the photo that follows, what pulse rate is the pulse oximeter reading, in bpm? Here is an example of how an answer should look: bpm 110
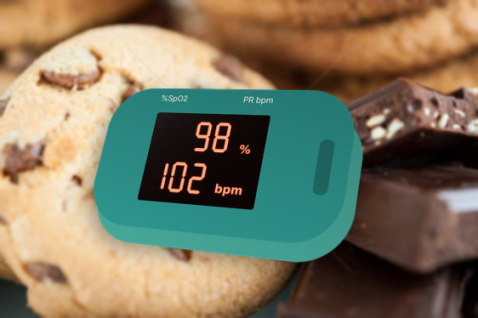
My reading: bpm 102
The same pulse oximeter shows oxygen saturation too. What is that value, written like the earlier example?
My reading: % 98
